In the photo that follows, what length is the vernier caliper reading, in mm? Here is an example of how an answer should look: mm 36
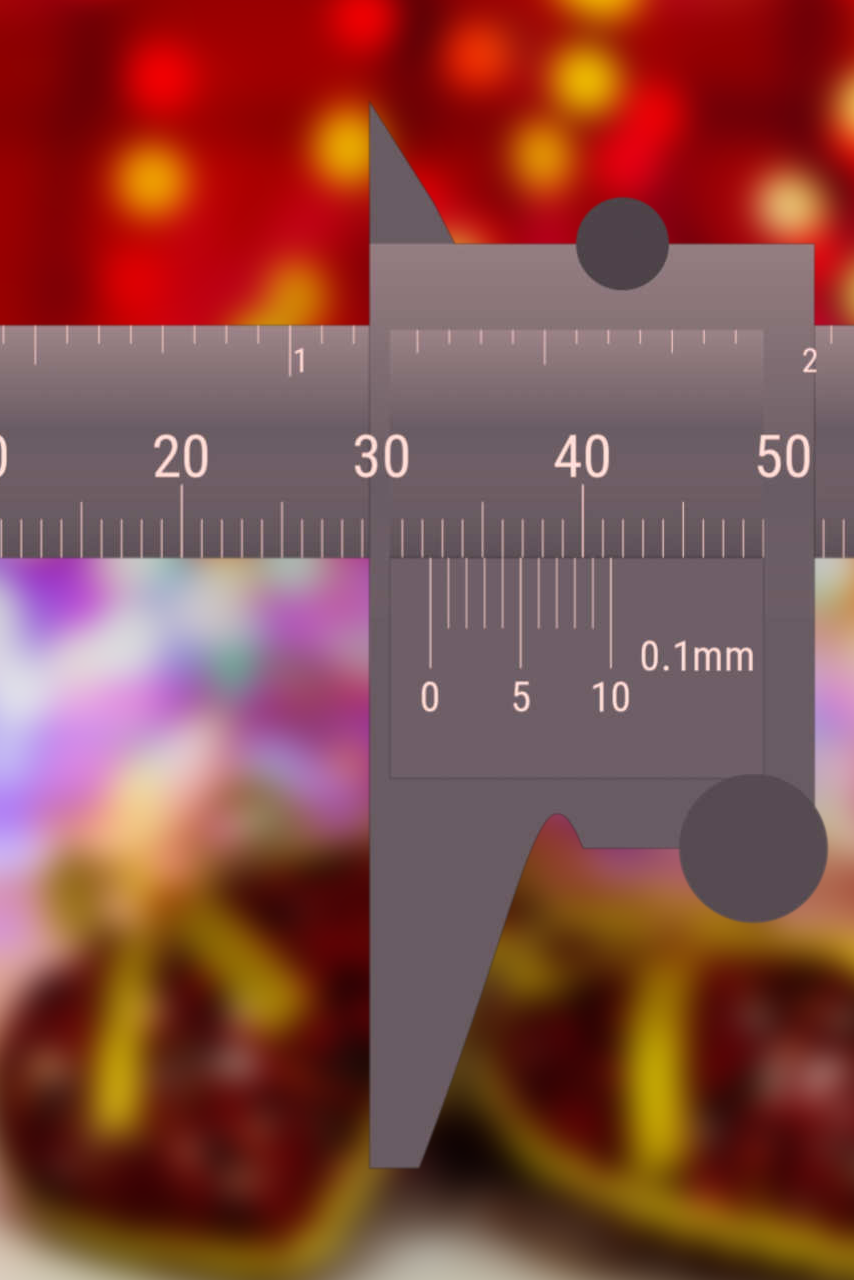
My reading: mm 32.4
